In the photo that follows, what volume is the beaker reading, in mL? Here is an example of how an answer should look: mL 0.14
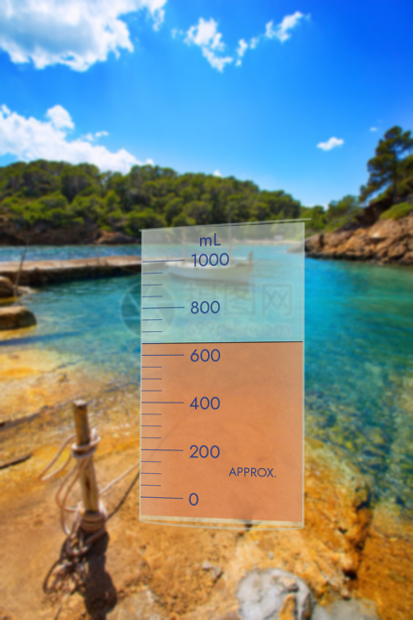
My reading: mL 650
